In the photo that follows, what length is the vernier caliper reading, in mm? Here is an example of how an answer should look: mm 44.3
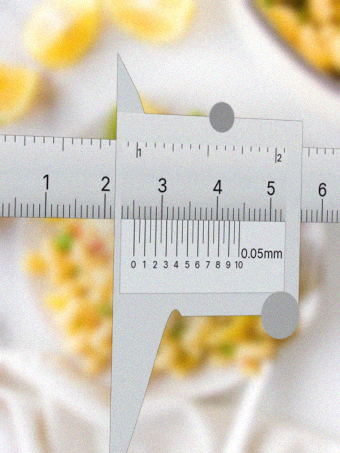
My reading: mm 25.2
